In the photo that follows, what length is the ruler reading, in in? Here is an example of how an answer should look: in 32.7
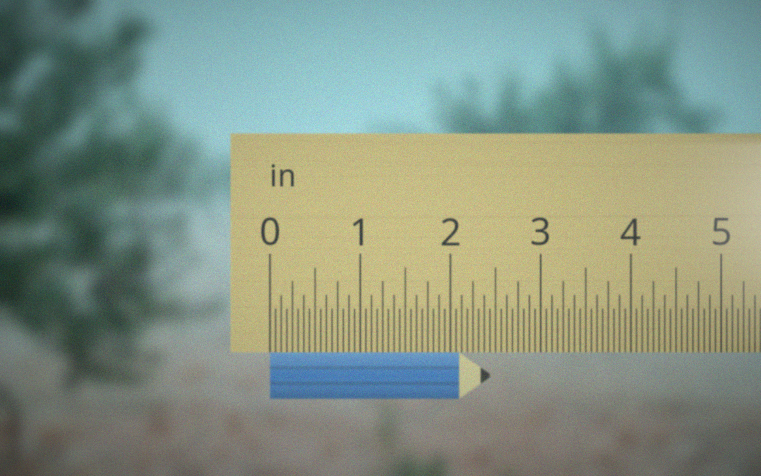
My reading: in 2.4375
